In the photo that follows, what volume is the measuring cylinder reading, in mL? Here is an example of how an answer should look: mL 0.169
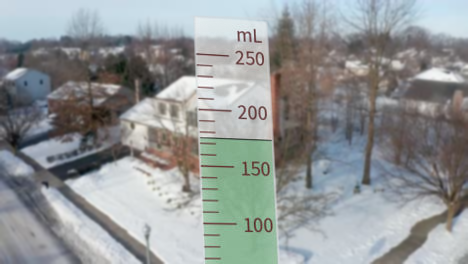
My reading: mL 175
